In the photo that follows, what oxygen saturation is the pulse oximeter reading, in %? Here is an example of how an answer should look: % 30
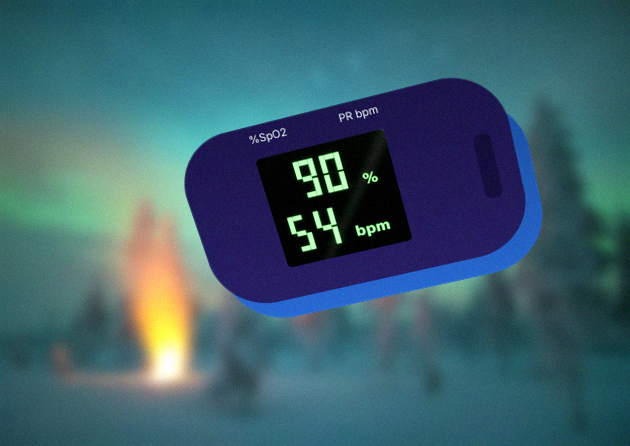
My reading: % 90
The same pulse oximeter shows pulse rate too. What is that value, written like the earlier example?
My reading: bpm 54
